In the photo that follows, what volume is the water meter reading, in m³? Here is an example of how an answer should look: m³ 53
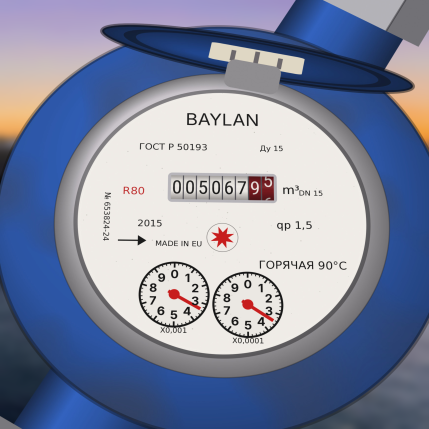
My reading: m³ 5067.9533
